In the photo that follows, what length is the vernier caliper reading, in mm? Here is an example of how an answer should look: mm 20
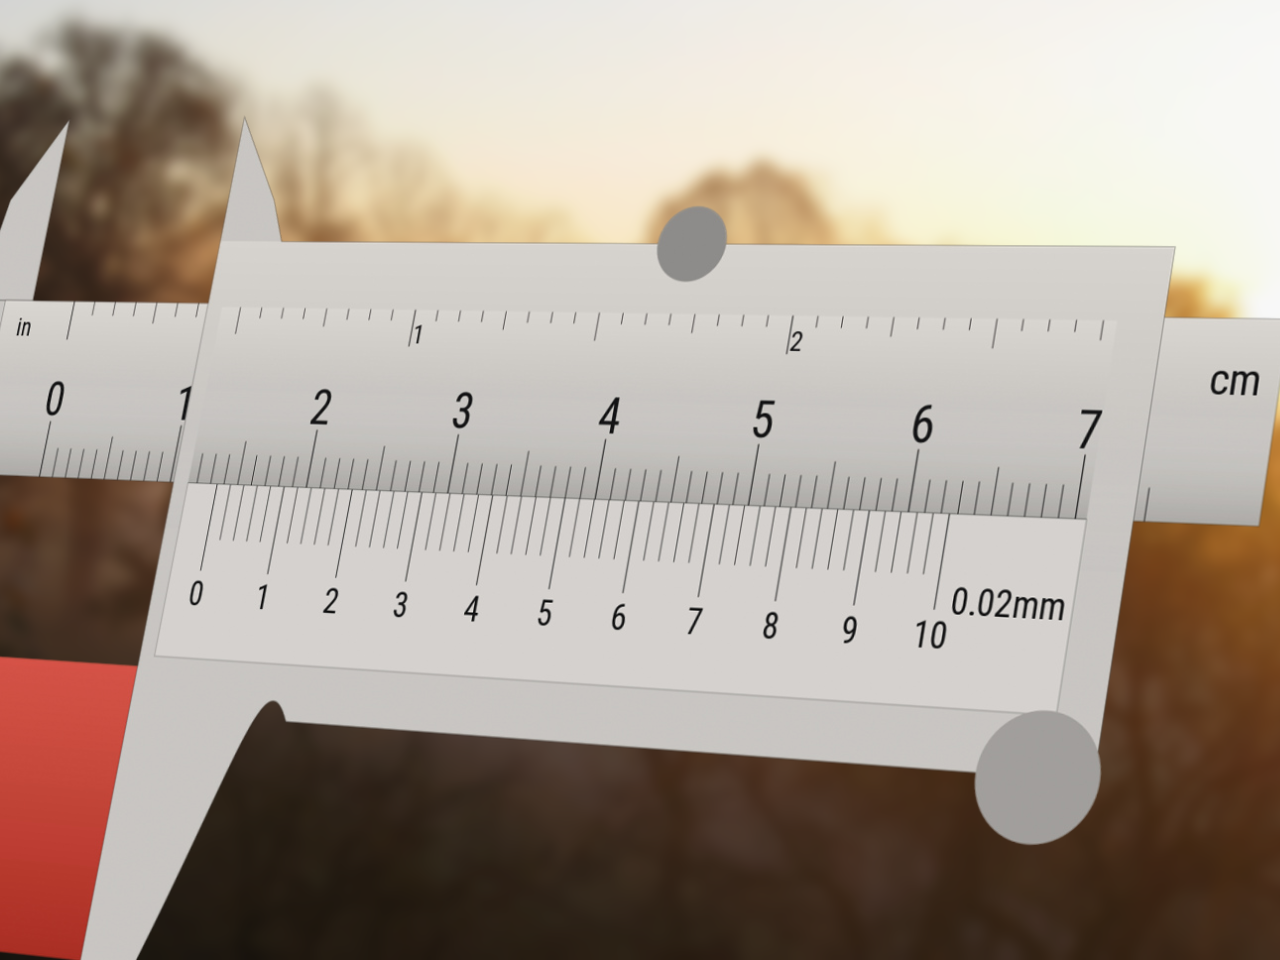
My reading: mm 13.5
